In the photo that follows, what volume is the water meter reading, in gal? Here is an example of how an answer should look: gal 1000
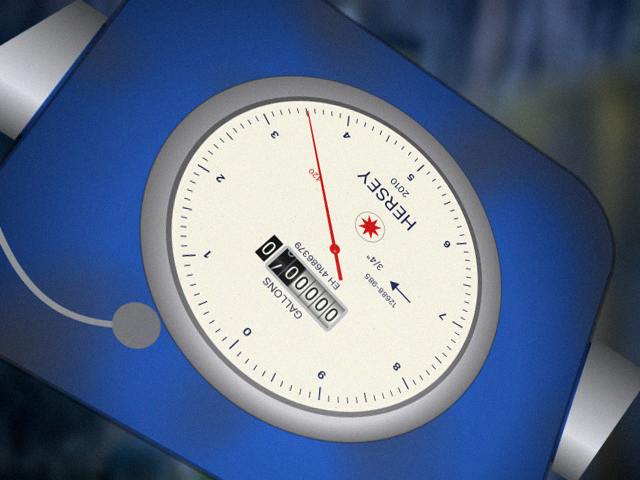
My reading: gal 73.5
